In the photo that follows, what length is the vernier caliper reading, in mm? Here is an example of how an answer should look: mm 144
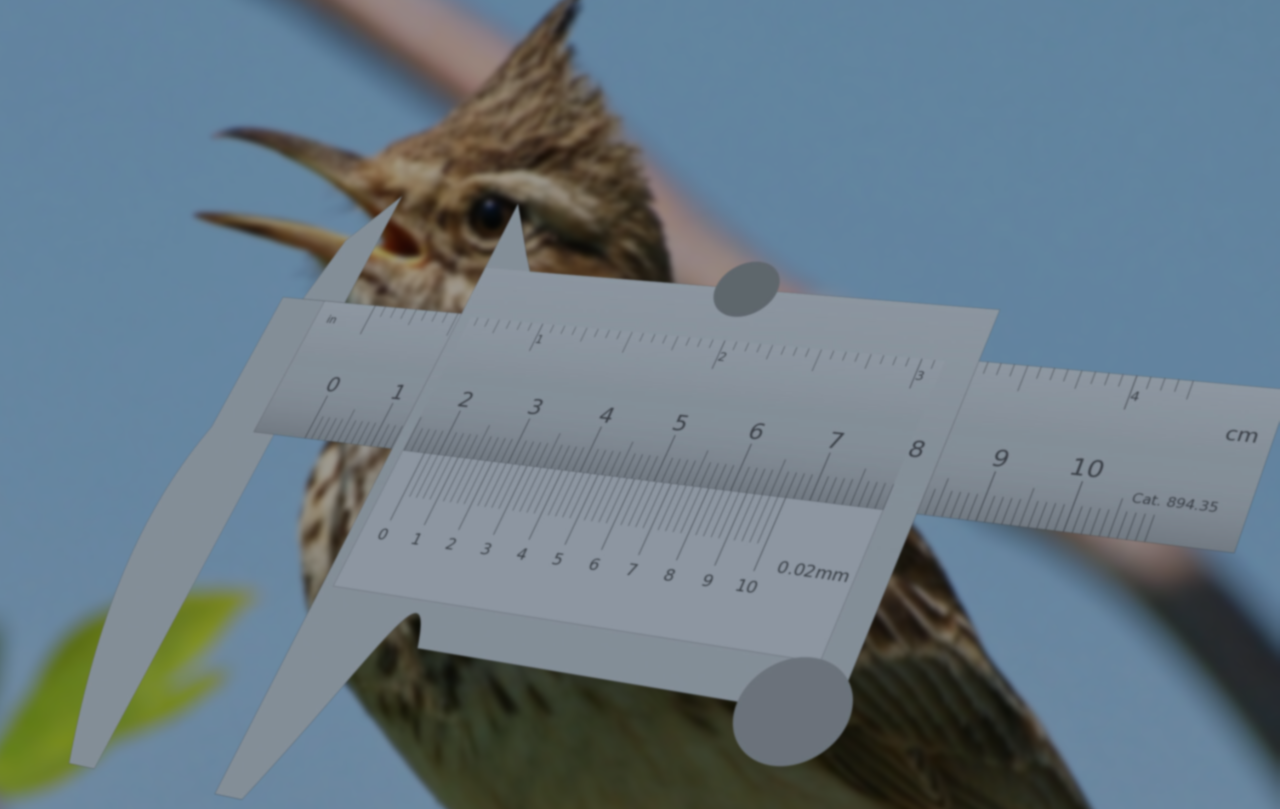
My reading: mm 18.0
